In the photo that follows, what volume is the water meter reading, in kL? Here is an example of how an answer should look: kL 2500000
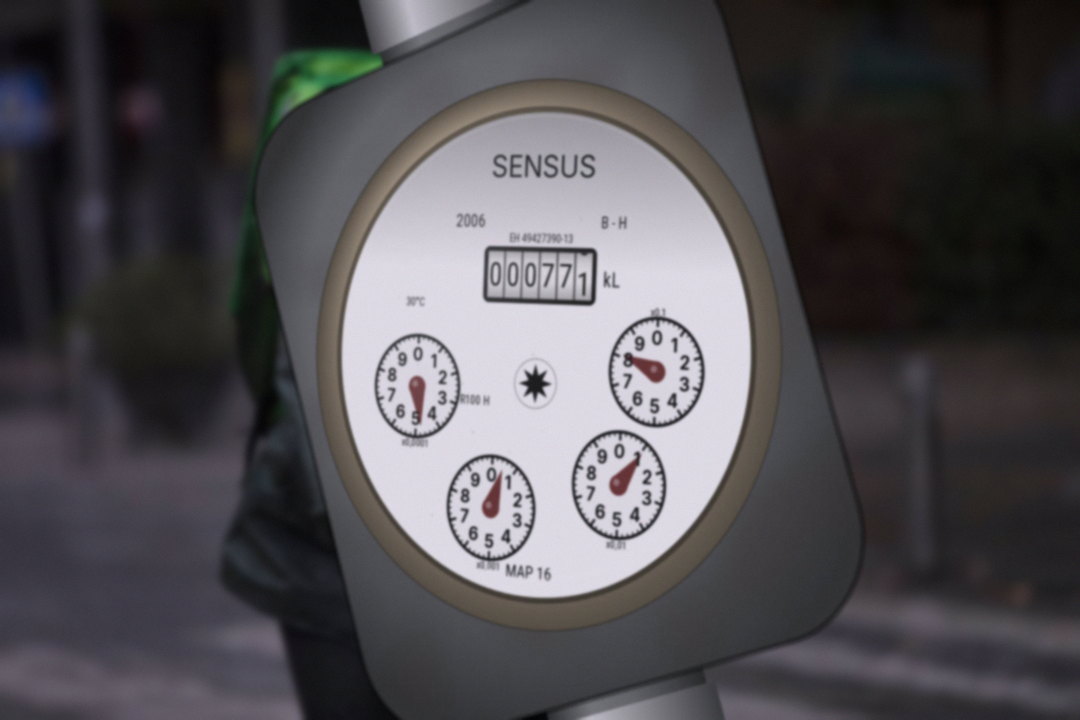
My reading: kL 770.8104
